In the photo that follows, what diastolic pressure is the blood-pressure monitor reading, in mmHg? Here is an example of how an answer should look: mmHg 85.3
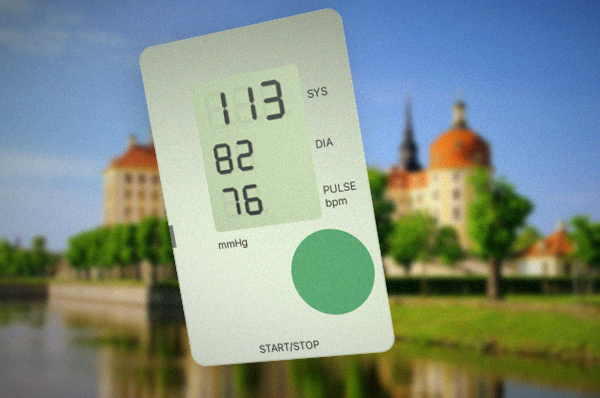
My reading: mmHg 82
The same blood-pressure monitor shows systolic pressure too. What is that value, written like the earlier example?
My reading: mmHg 113
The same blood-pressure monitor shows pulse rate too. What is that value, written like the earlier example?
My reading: bpm 76
